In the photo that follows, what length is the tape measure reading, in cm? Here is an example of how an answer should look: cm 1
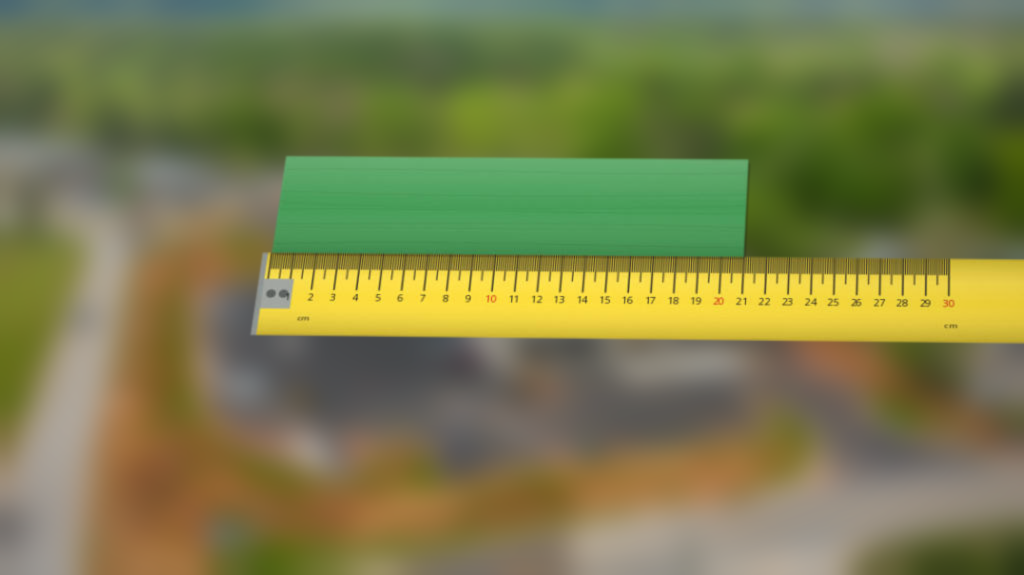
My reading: cm 21
